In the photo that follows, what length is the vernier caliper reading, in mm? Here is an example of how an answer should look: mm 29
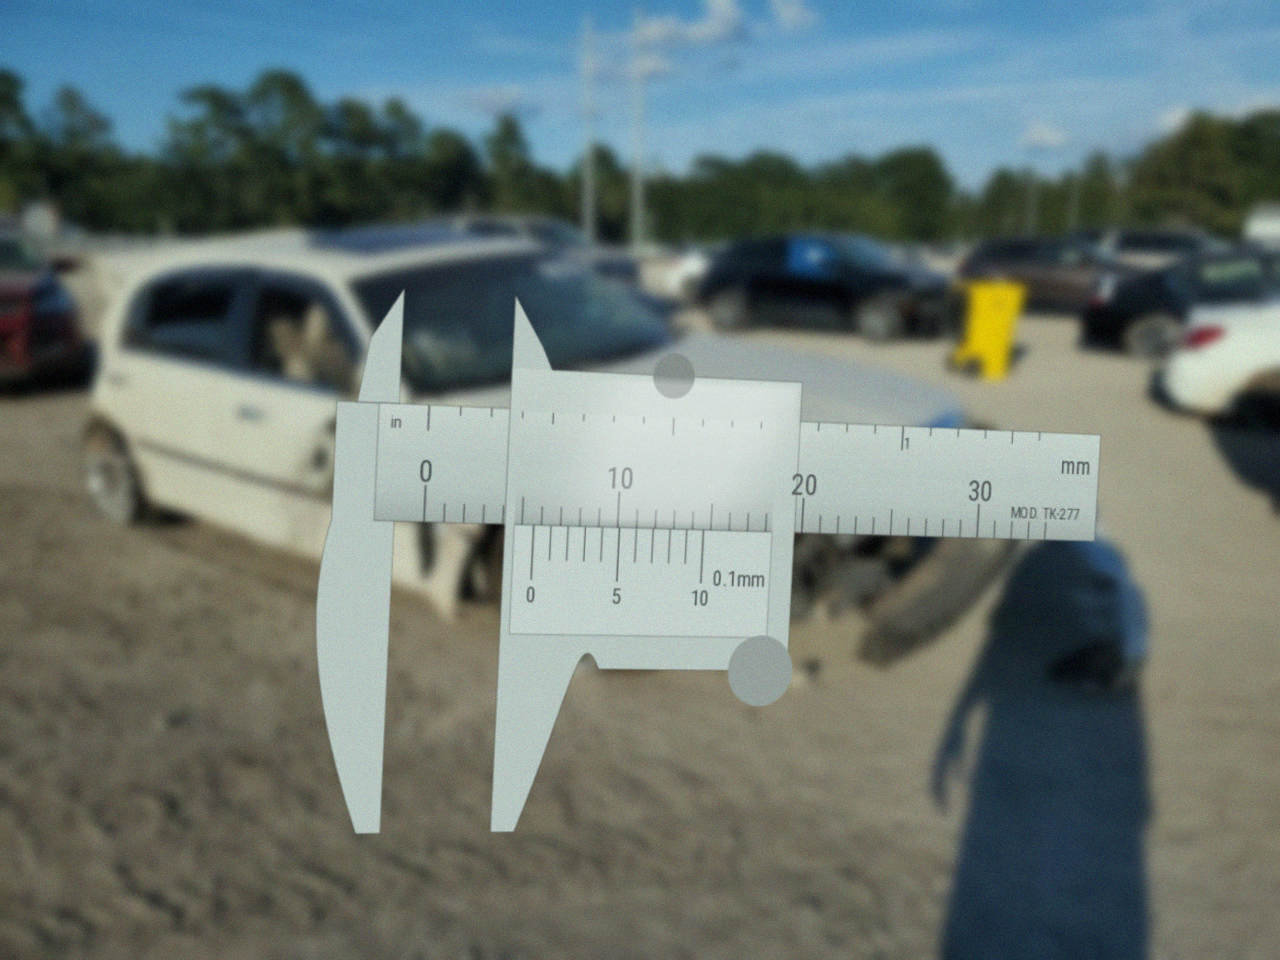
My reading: mm 5.6
